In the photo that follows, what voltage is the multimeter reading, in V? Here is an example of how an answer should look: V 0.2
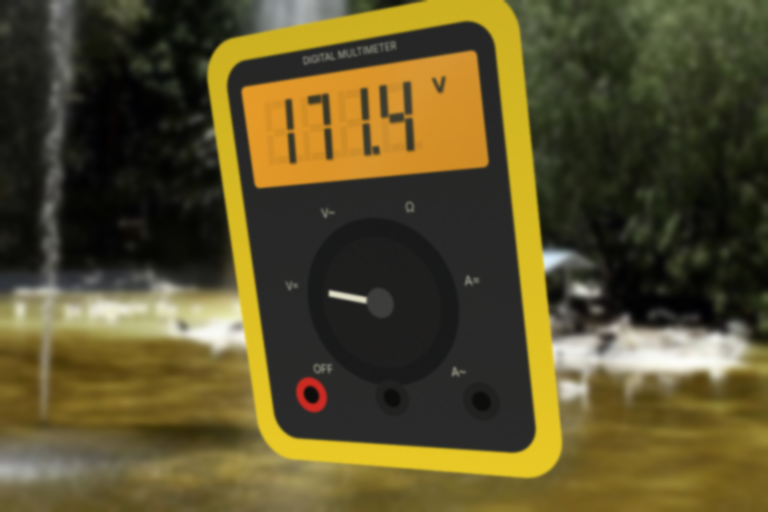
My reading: V 171.4
